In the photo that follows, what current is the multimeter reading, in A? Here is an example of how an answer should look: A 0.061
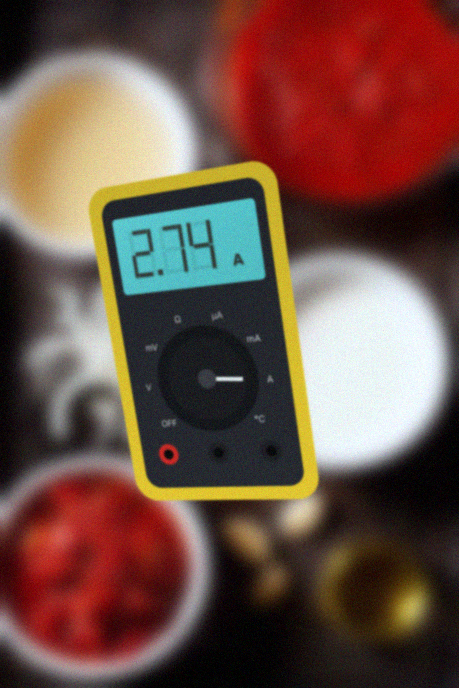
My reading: A 2.74
